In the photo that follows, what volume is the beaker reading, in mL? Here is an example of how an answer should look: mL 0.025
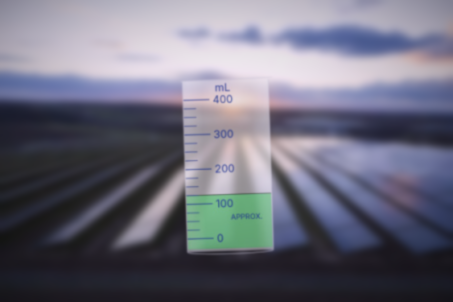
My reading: mL 125
